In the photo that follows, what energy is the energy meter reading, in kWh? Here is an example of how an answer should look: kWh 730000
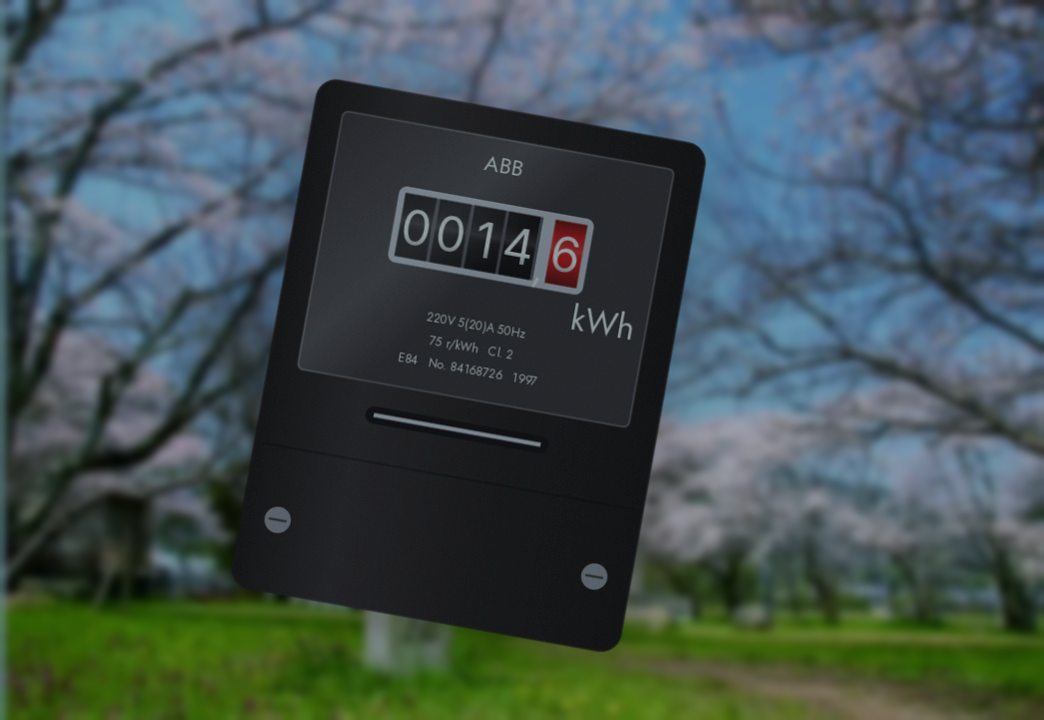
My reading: kWh 14.6
